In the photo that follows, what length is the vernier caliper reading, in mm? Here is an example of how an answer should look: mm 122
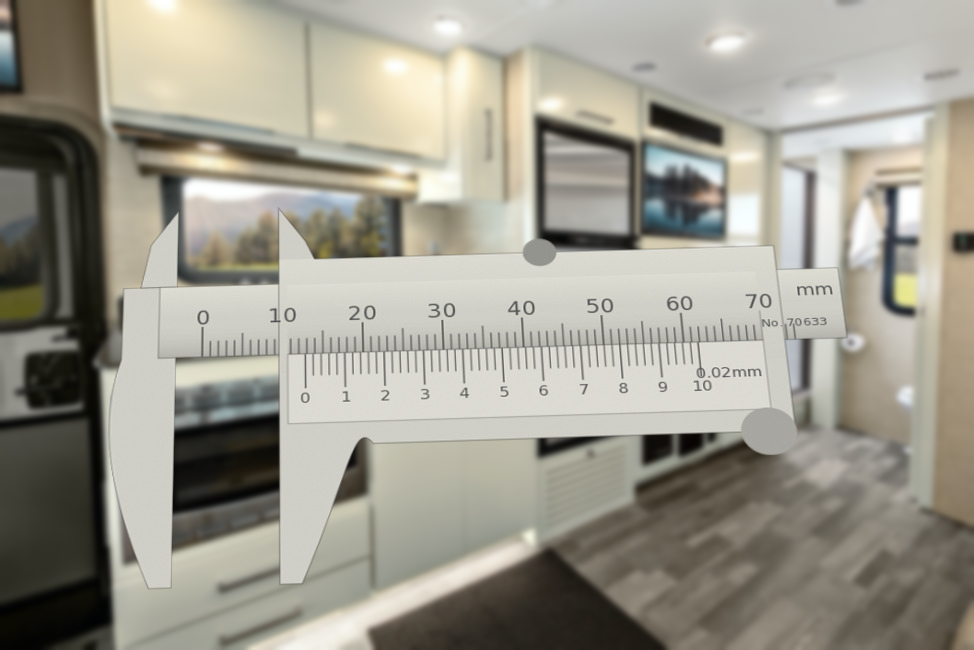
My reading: mm 12.8
